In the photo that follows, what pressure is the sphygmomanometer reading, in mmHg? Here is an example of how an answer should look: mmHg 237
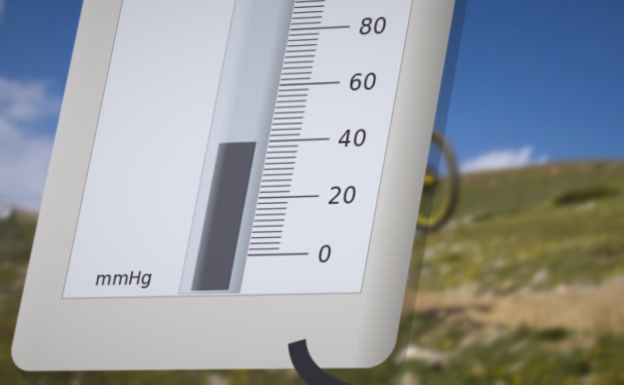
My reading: mmHg 40
